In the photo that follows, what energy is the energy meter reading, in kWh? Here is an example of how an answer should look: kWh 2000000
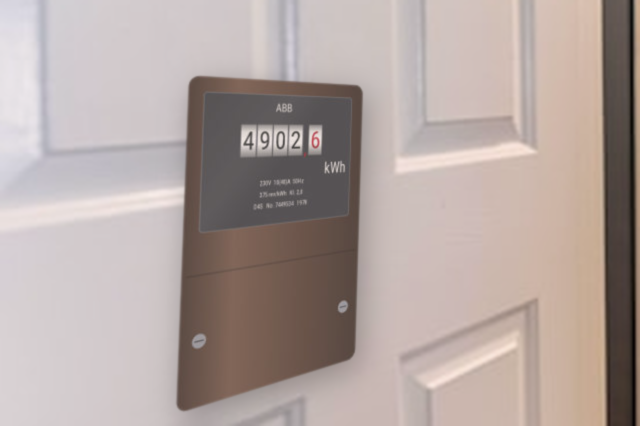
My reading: kWh 4902.6
